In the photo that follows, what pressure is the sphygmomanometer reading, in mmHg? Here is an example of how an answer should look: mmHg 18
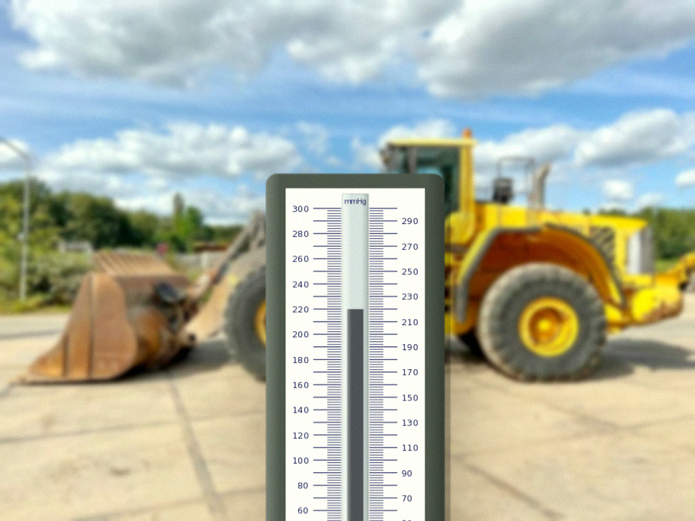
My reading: mmHg 220
